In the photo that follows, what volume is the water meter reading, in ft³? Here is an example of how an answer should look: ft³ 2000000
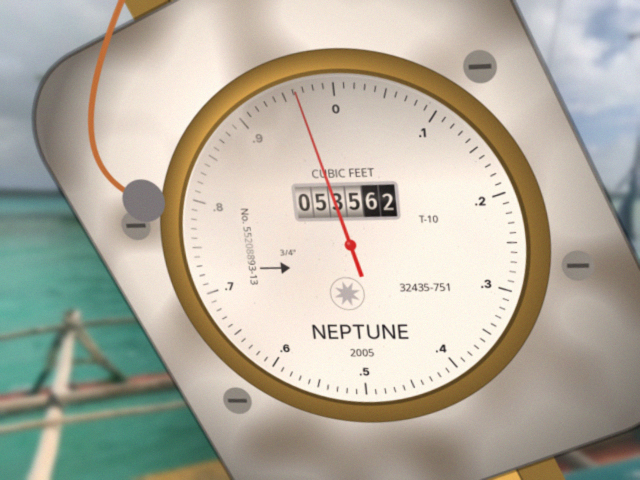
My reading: ft³ 53561.96
